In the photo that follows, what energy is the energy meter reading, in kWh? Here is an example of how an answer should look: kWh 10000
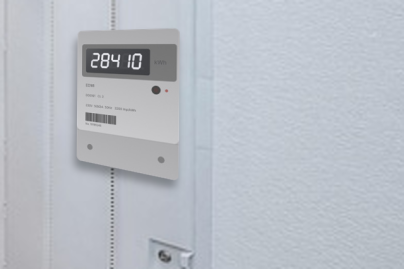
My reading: kWh 28410
